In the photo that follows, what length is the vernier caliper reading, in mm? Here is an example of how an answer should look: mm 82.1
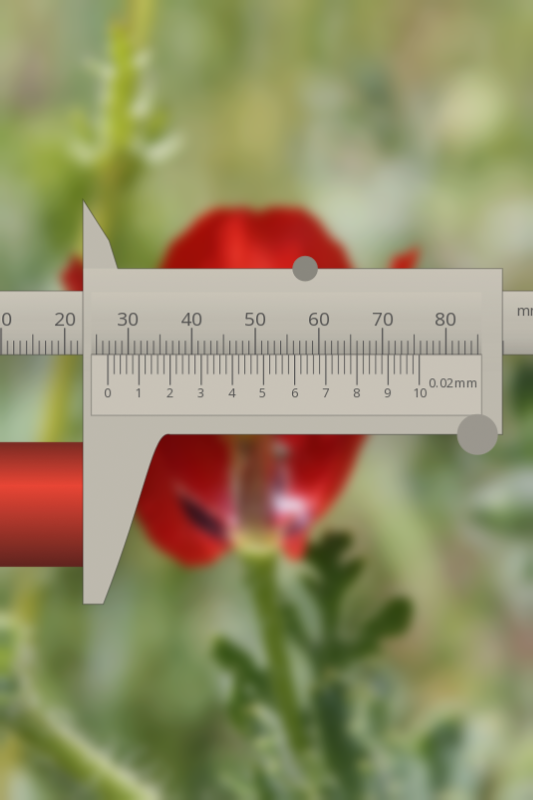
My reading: mm 26.8
